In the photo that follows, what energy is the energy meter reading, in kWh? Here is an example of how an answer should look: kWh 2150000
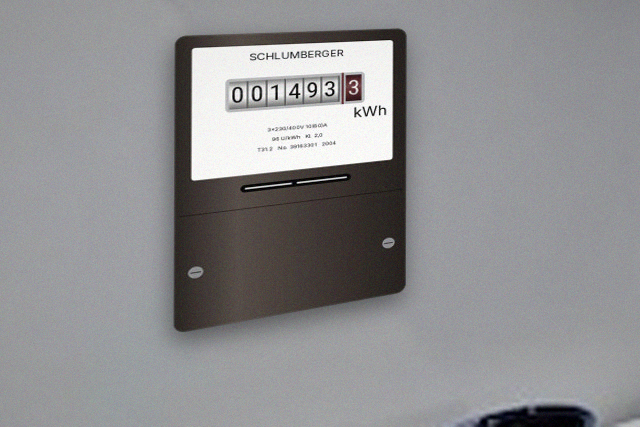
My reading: kWh 1493.3
